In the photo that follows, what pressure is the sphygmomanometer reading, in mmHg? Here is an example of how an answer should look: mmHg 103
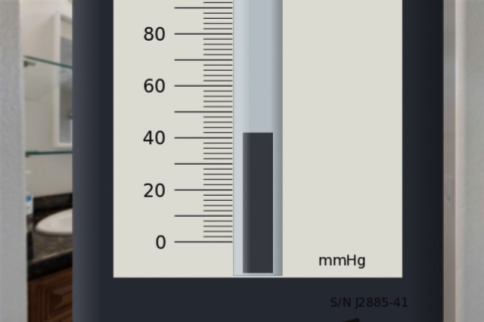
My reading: mmHg 42
